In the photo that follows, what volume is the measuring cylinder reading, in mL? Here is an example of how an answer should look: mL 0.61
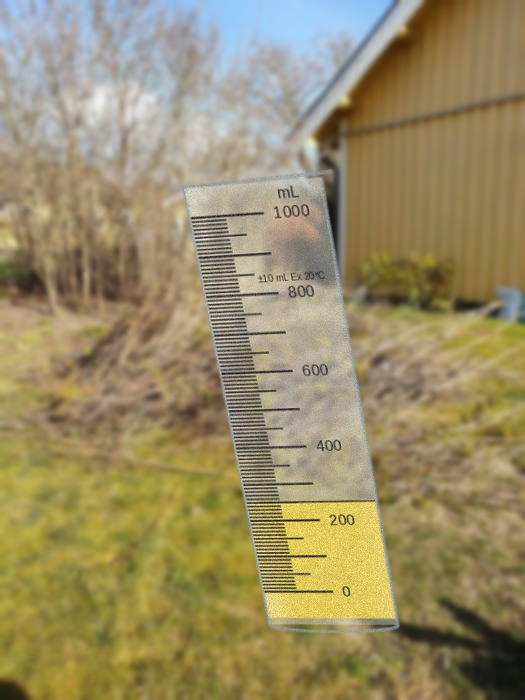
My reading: mL 250
